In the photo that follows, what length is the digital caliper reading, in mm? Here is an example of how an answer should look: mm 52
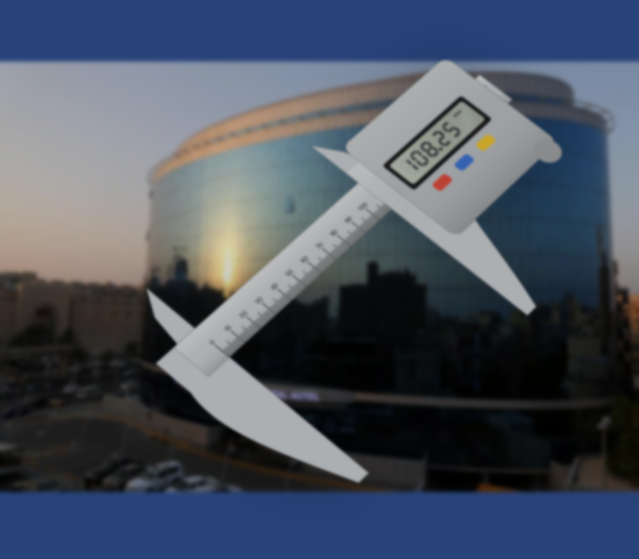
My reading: mm 108.25
